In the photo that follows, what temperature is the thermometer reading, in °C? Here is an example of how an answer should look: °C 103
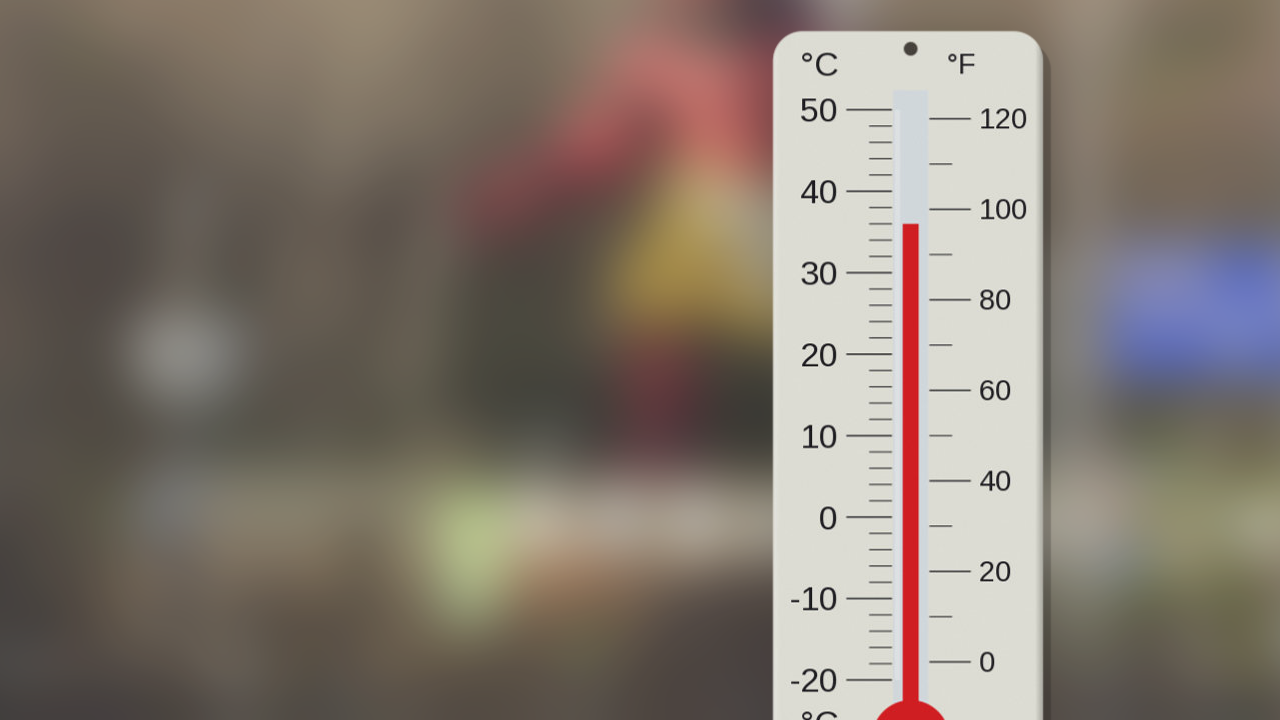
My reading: °C 36
